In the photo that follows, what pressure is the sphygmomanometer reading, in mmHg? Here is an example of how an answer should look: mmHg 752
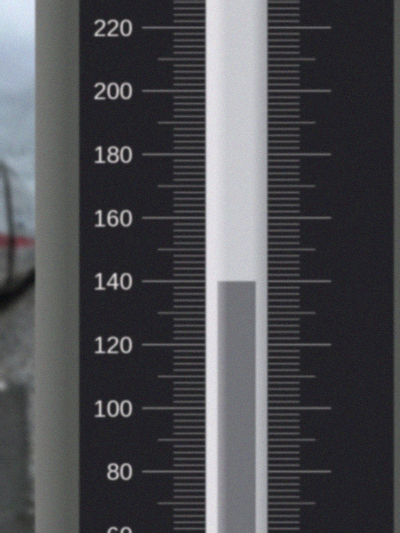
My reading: mmHg 140
